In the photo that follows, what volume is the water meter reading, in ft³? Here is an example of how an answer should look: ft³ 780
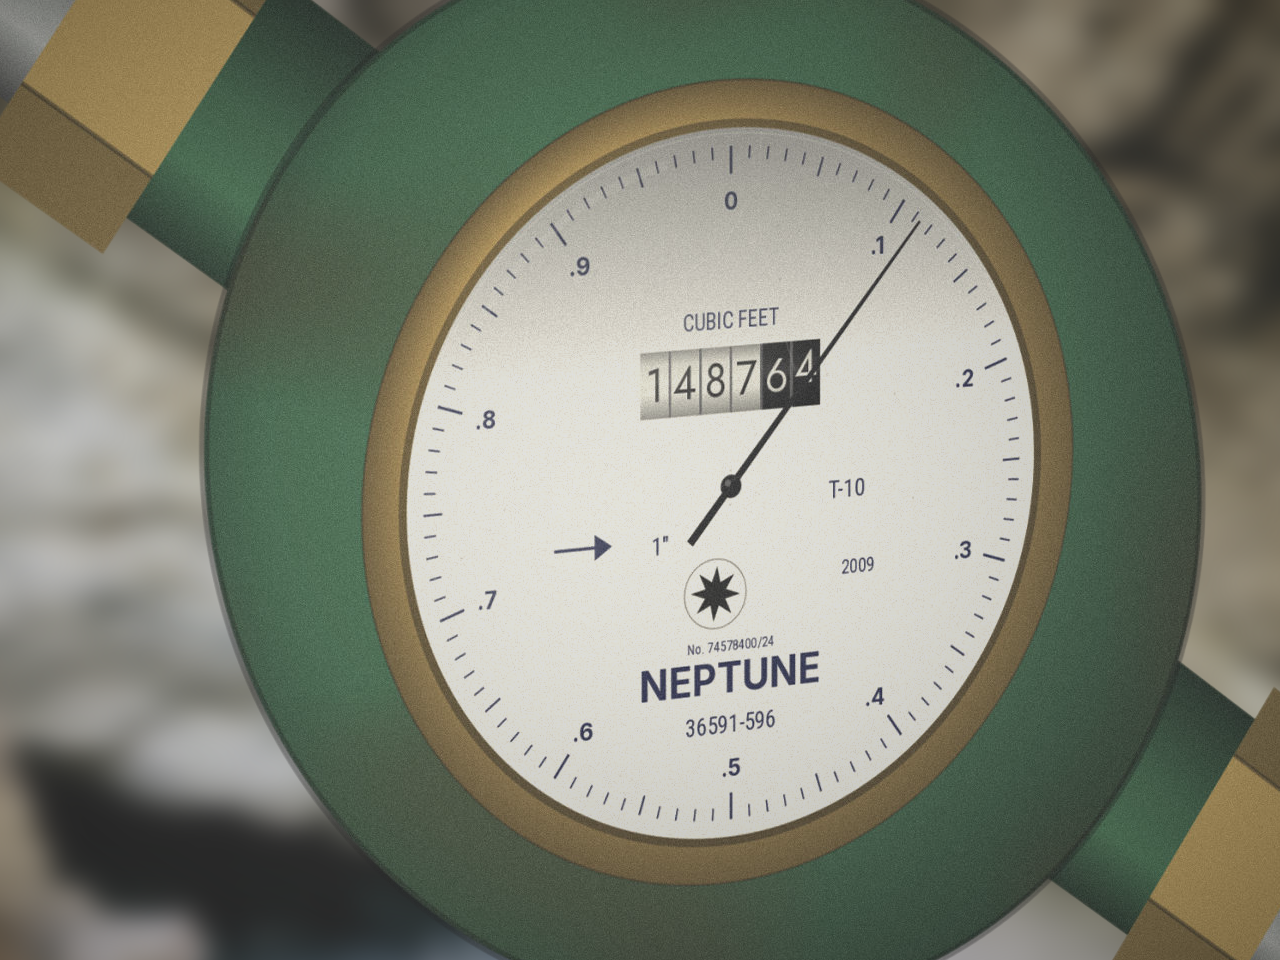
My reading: ft³ 148764.11
